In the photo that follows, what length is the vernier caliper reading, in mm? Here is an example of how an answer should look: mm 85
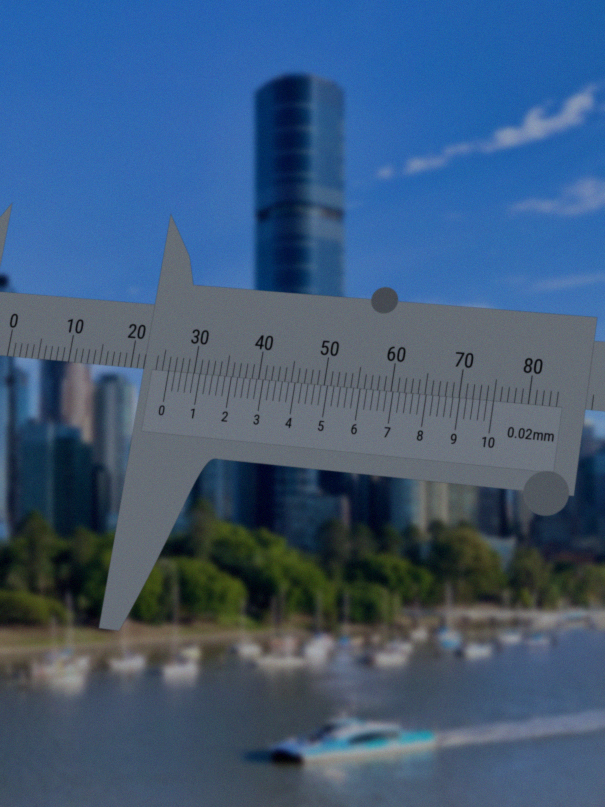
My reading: mm 26.0
